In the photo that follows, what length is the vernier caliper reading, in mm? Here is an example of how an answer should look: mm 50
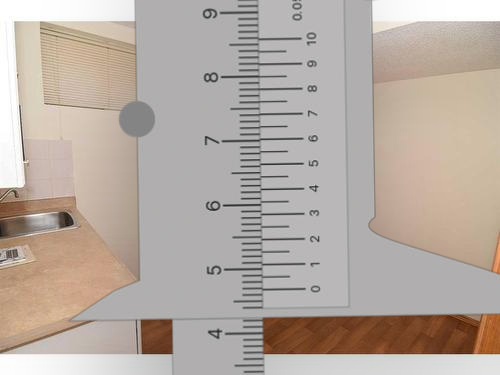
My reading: mm 46.8
